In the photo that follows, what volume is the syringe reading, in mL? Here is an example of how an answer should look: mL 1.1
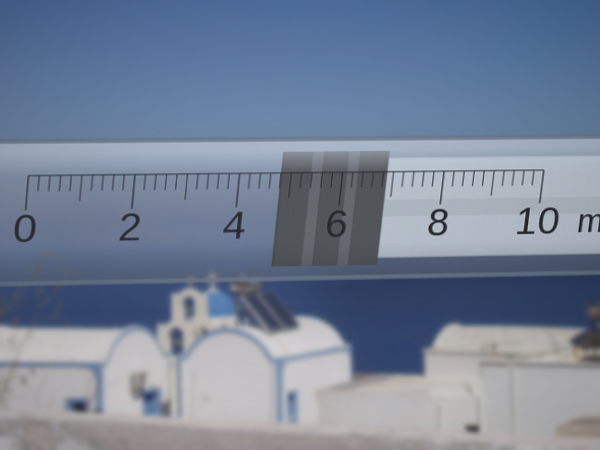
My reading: mL 4.8
